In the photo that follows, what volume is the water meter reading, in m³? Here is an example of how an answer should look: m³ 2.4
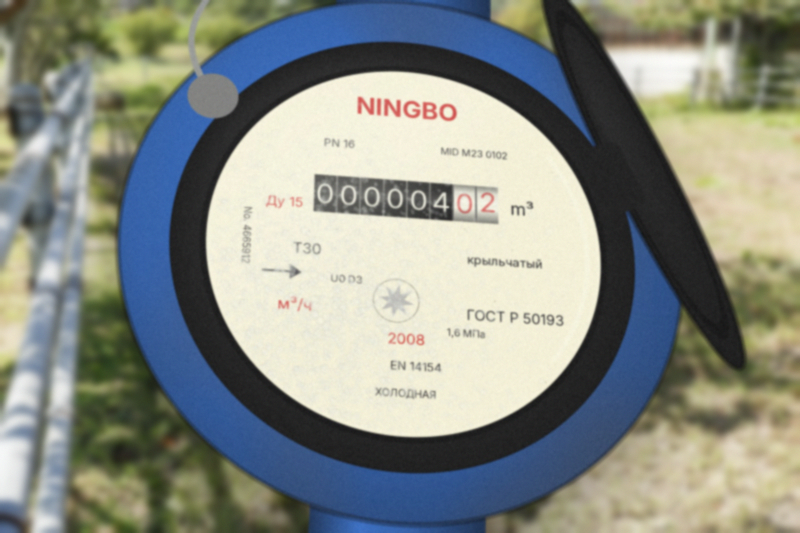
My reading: m³ 4.02
